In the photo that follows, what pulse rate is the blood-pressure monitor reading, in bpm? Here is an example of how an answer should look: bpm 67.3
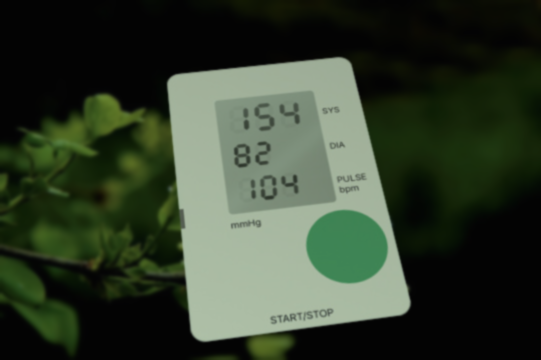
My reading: bpm 104
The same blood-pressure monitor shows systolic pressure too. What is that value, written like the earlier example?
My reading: mmHg 154
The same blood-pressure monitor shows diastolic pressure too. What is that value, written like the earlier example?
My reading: mmHg 82
